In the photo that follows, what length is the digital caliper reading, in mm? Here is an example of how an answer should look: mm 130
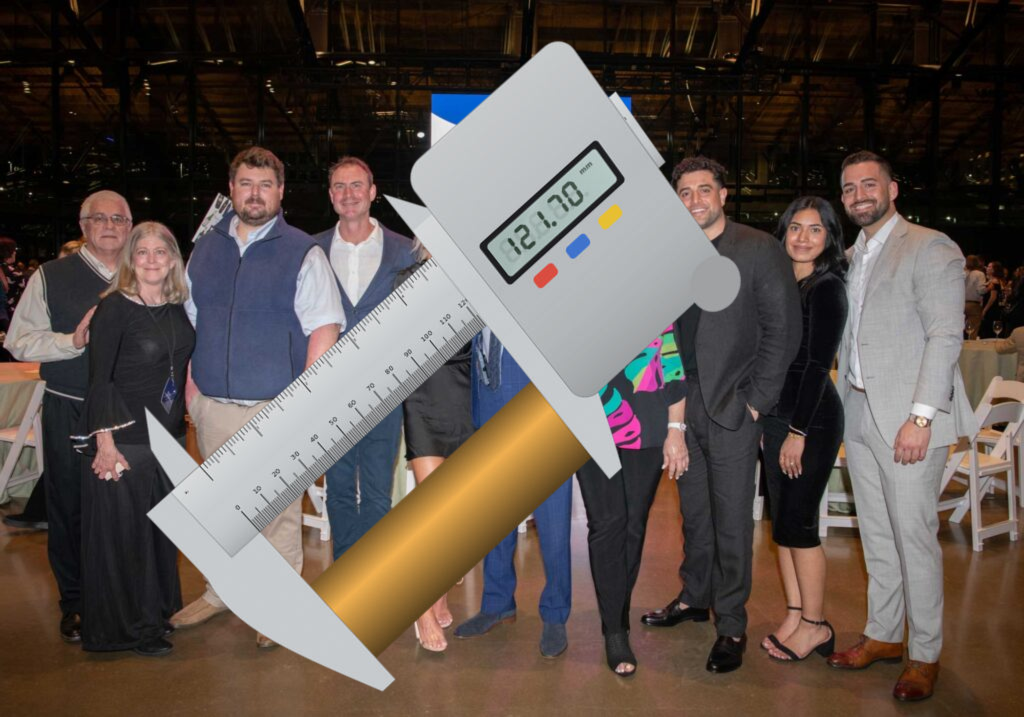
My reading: mm 121.70
